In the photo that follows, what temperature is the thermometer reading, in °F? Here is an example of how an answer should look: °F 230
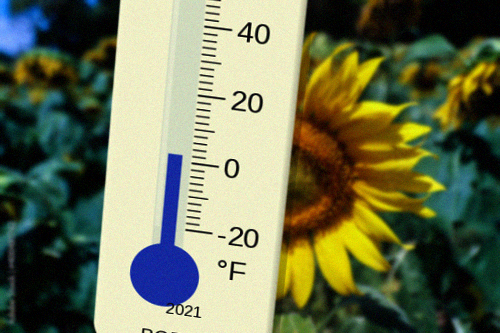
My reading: °F 2
